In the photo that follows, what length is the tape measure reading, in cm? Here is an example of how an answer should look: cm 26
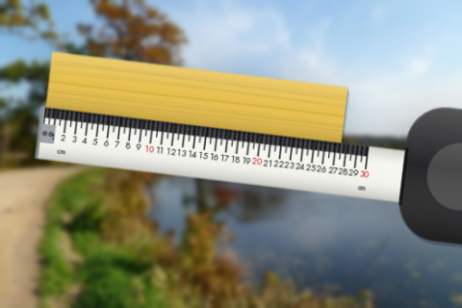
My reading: cm 27.5
